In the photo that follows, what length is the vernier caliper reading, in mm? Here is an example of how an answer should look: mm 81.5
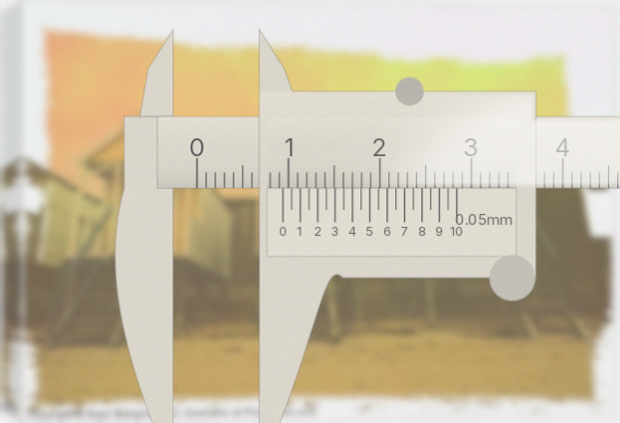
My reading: mm 9.4
